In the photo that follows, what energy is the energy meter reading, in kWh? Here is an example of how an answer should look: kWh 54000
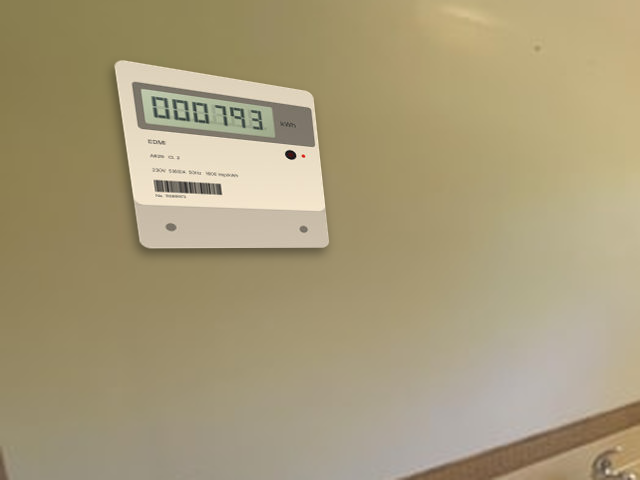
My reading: kWh 793
